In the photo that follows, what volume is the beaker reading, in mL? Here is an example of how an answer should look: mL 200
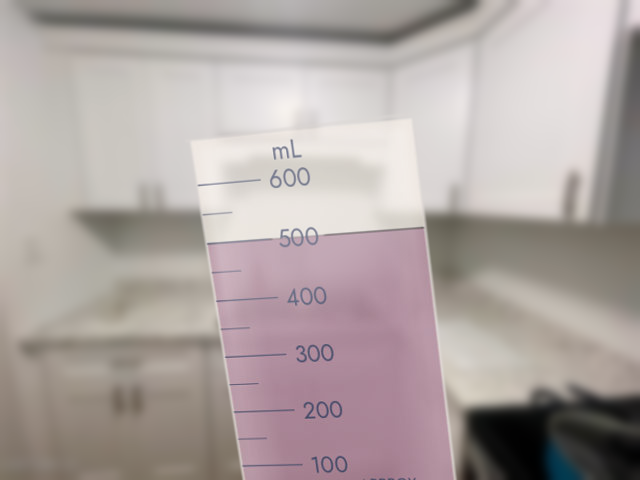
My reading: mL 500
